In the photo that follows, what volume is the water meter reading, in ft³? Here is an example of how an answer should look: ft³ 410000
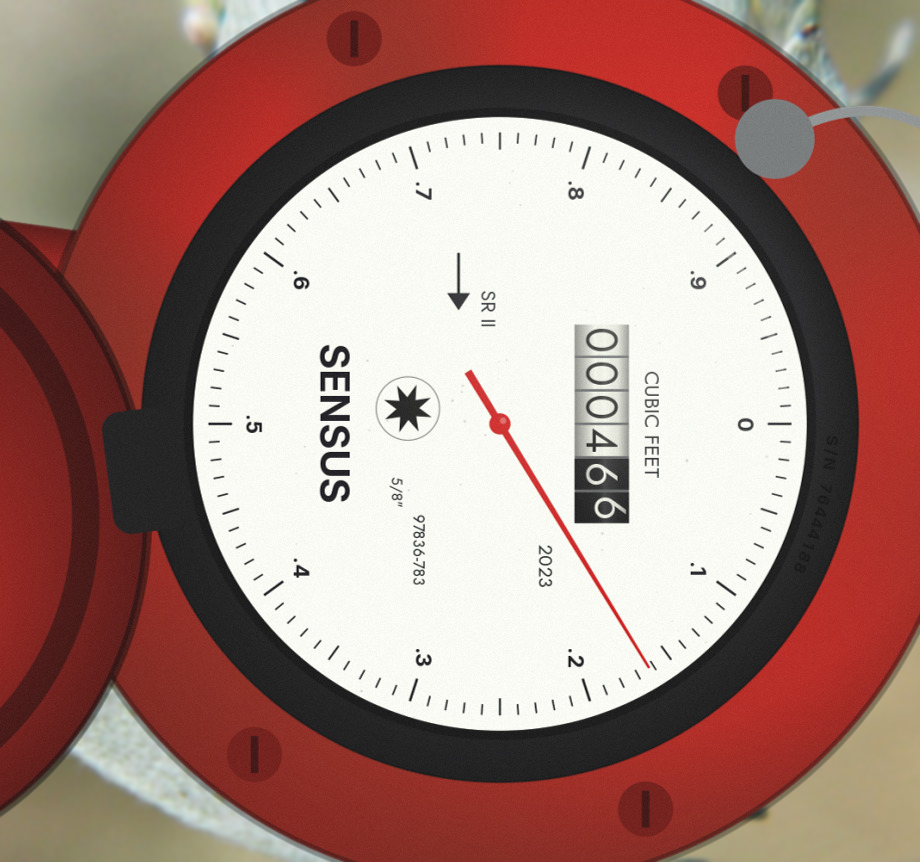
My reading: ft³ 466.16
